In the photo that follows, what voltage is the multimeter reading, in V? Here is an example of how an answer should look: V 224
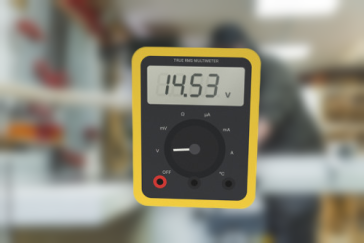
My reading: V 14.53
